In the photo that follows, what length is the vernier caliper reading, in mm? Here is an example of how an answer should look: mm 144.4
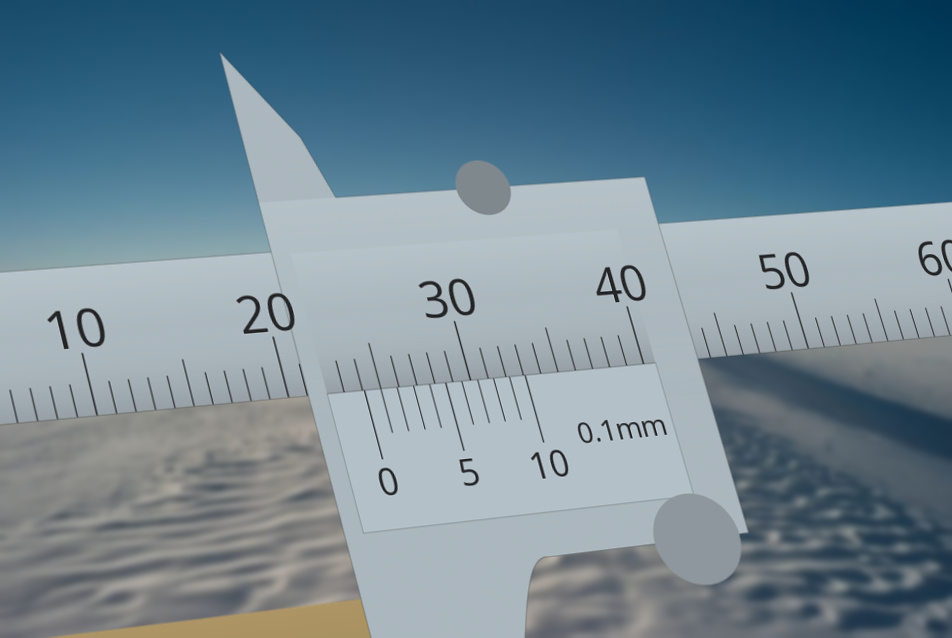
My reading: mm 24.1
